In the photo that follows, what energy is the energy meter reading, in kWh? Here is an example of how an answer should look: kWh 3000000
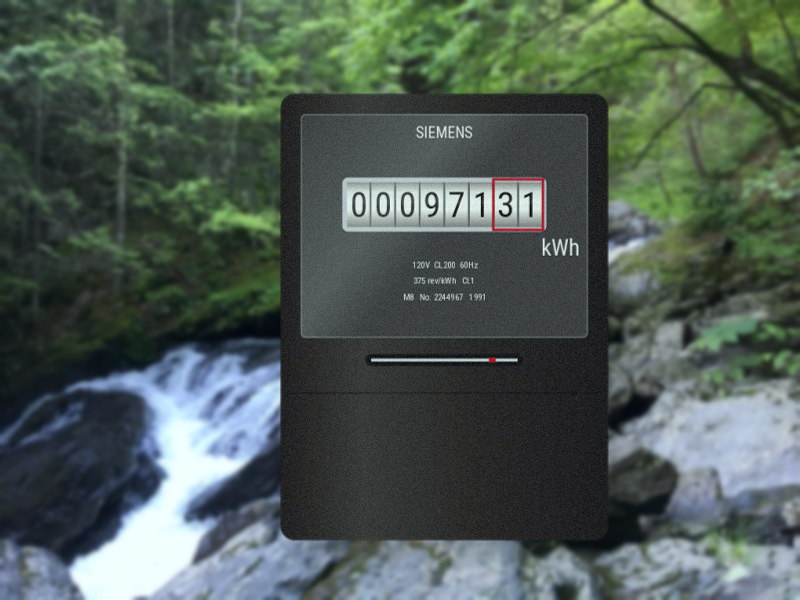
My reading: kWh 971.31
